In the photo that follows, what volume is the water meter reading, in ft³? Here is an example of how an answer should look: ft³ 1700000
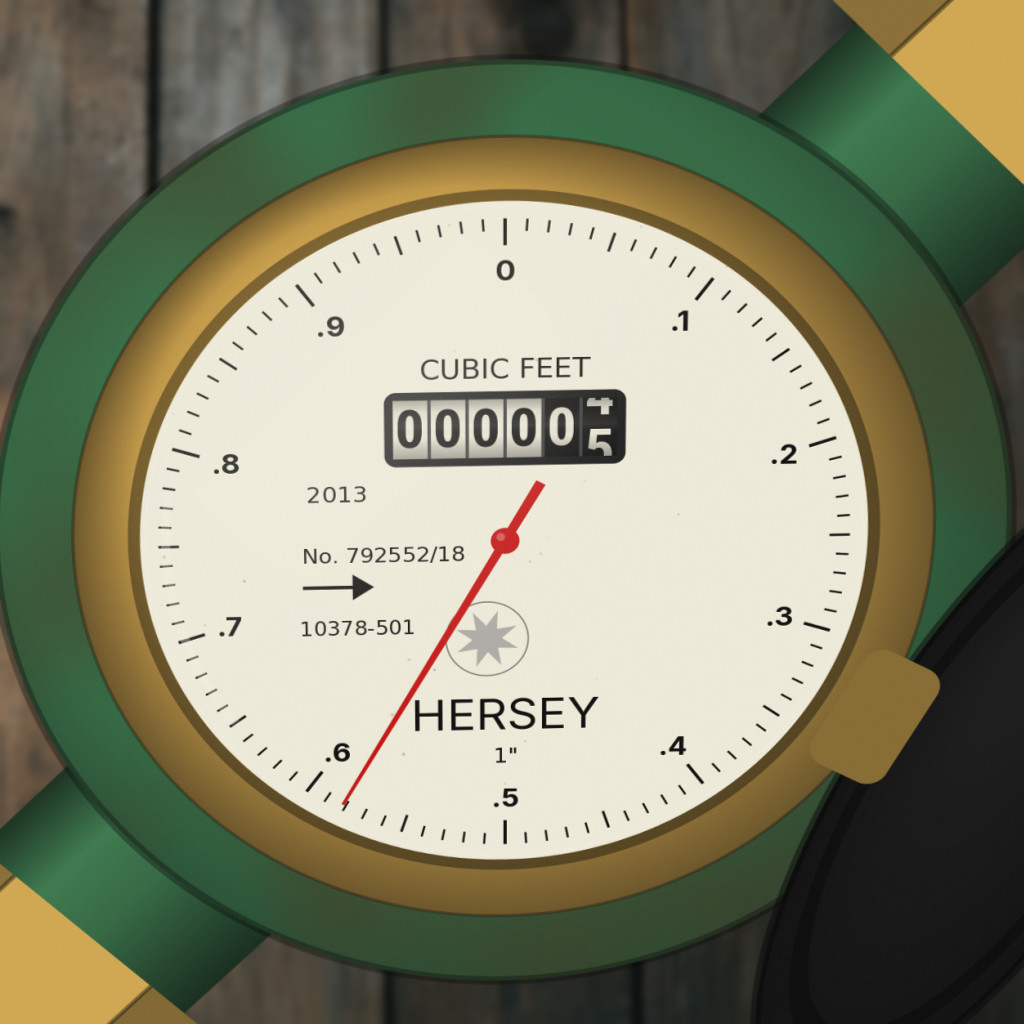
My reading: ft³ 4.58
